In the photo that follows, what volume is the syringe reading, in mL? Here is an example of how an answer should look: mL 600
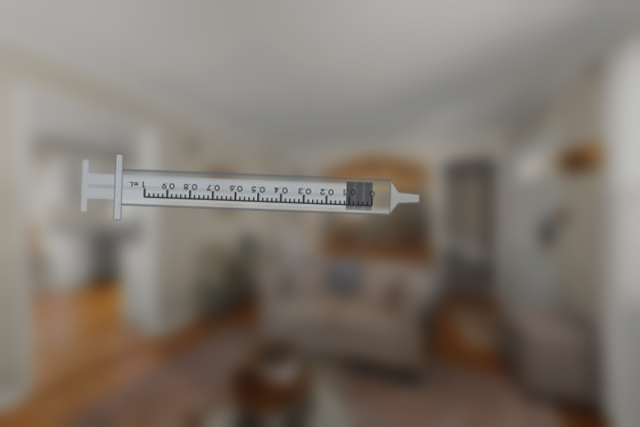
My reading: mL 0
